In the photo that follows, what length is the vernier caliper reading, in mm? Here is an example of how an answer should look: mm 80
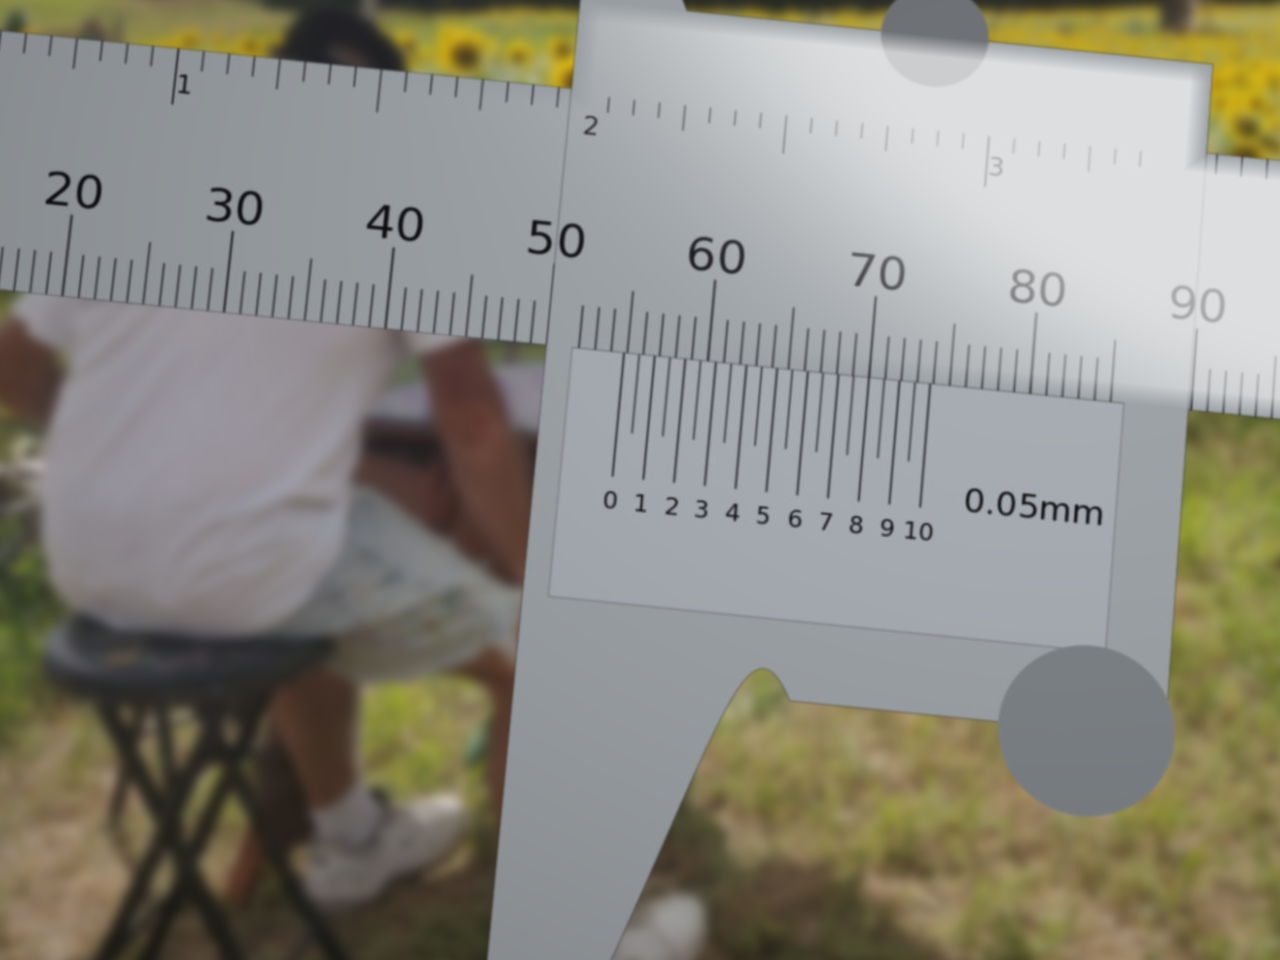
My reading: mm 54.8
